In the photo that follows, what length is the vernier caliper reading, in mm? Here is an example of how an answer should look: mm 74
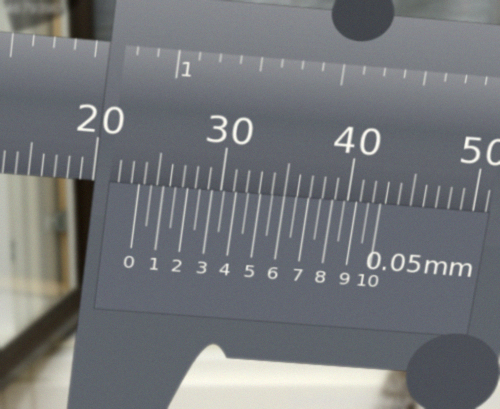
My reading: mm 23.6
